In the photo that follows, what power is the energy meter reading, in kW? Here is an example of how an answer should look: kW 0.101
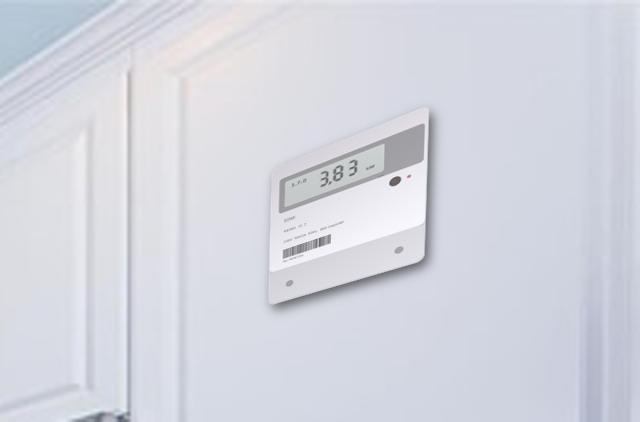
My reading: kW 3.83
